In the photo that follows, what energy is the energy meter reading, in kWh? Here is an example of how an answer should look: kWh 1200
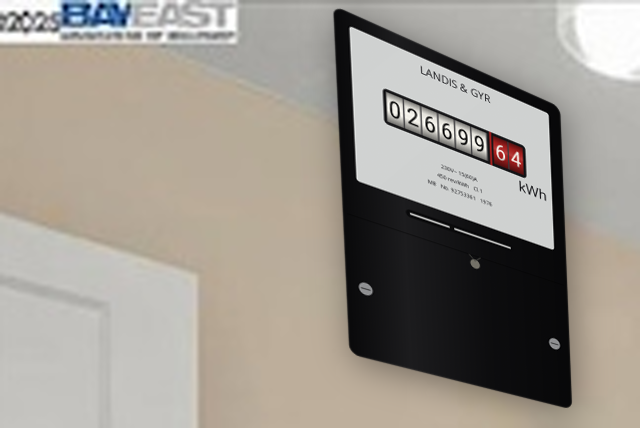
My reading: kWh 26699.64
